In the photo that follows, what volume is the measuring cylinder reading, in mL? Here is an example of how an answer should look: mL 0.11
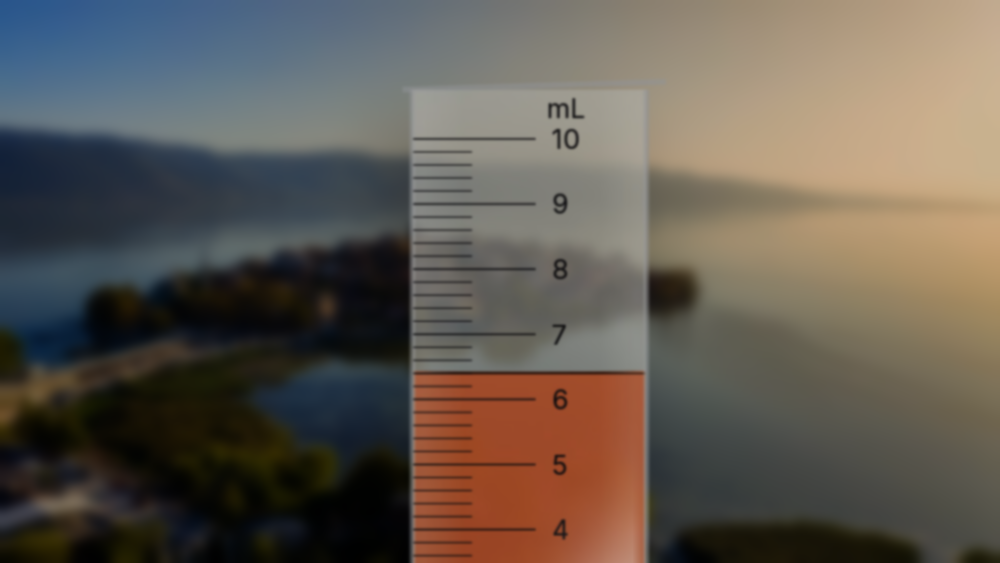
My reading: mL 6.4
